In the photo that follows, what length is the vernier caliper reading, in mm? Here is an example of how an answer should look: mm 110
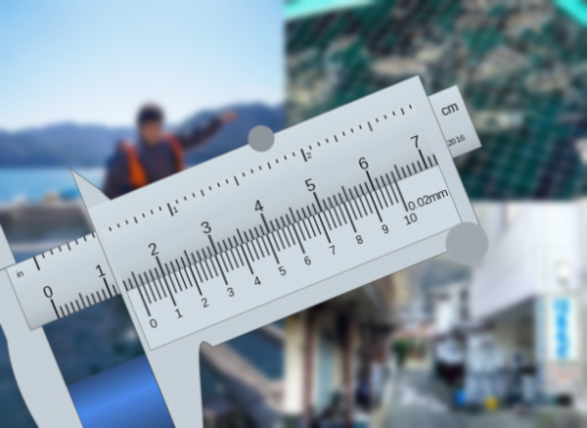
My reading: mm 15.0
